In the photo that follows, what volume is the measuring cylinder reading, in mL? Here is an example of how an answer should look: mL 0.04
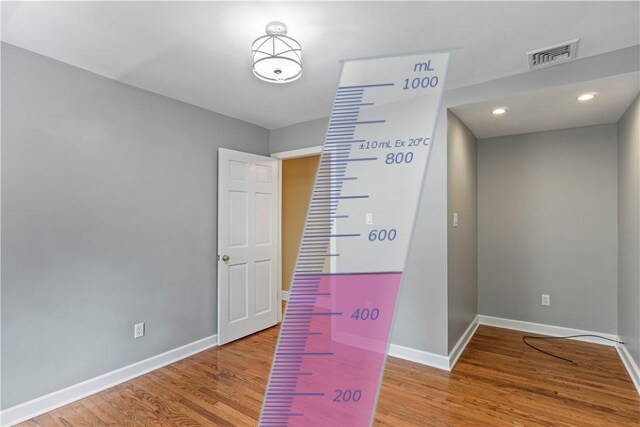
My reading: mL 500
